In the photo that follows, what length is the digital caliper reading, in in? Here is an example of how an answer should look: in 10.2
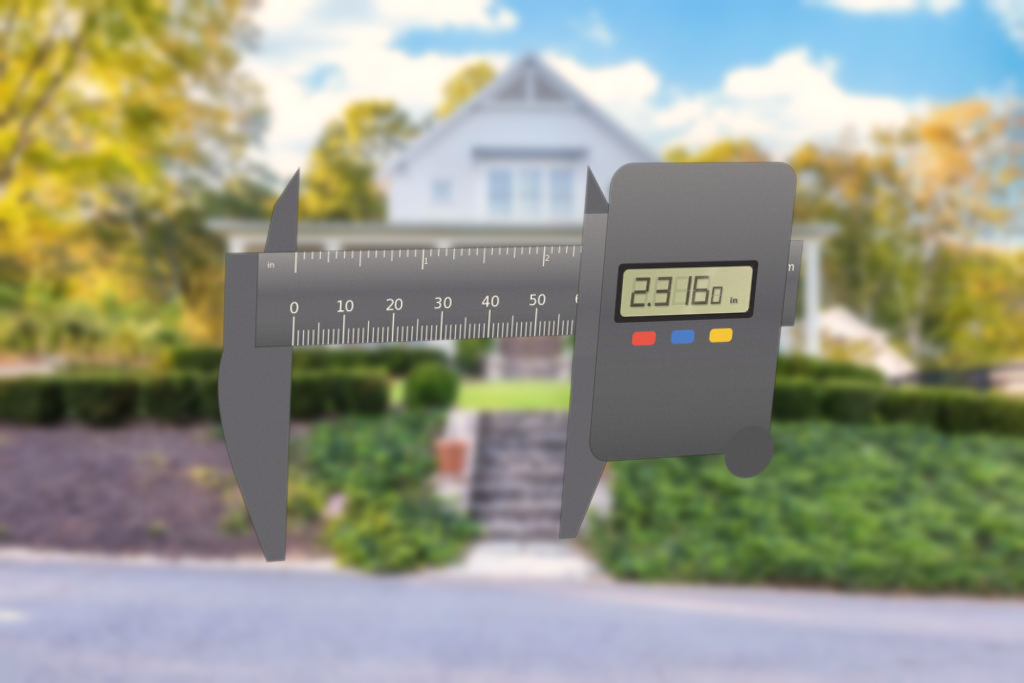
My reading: in 2.3160
